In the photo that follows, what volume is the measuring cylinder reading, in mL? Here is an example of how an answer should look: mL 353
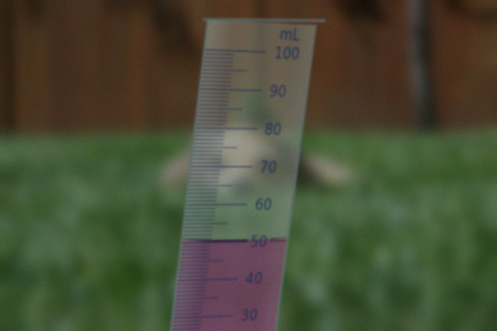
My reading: mL 50
